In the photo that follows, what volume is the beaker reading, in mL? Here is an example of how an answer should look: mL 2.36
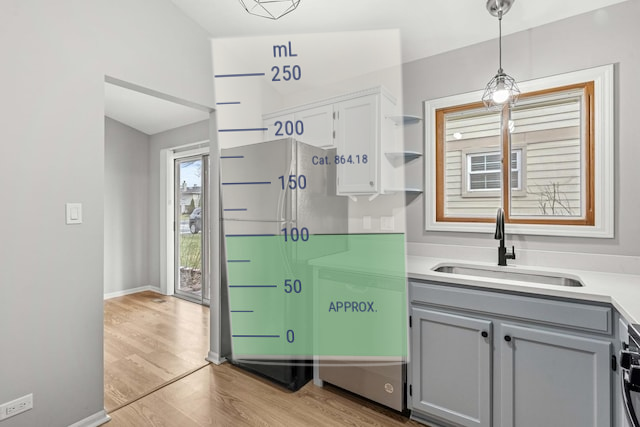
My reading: mL 100
